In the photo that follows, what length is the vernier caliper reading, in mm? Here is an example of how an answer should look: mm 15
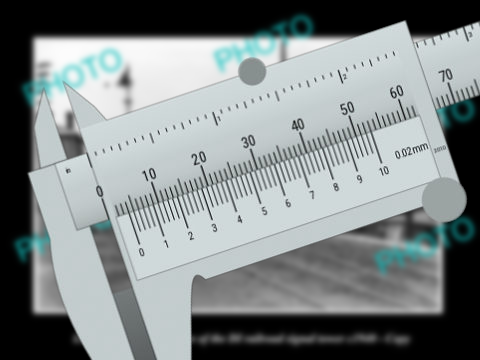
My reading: mm 4.0
